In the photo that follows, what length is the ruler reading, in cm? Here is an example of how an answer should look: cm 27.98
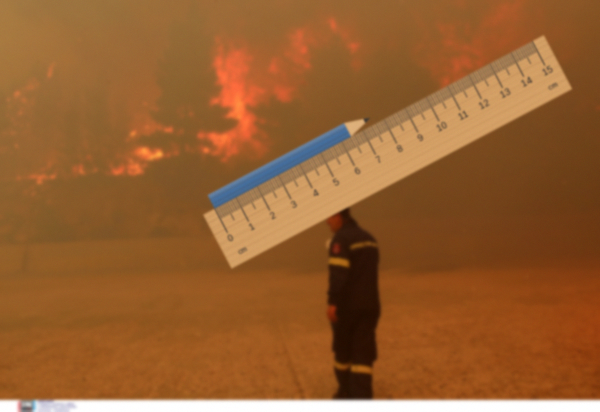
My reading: cm 7.5
